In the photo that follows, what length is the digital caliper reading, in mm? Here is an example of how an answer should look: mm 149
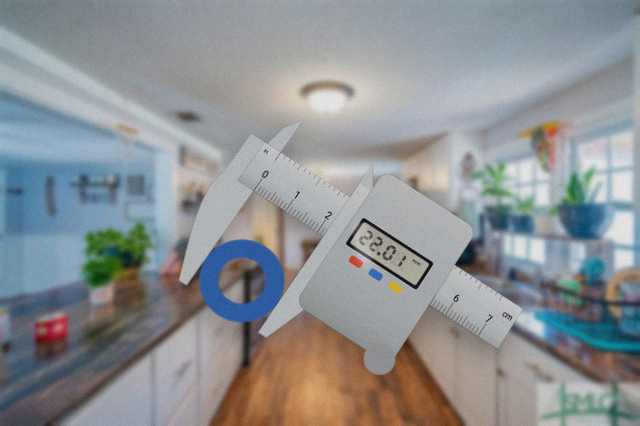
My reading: mm 22.01
